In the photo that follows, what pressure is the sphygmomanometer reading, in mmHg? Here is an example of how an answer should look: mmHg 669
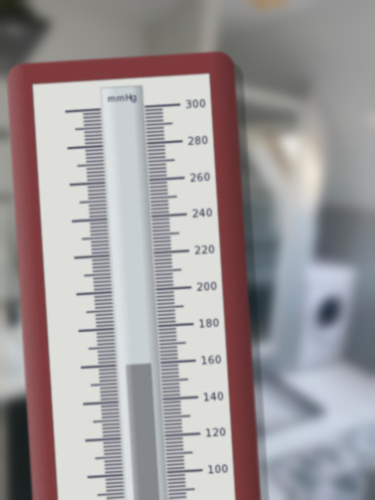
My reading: mmHg 160
